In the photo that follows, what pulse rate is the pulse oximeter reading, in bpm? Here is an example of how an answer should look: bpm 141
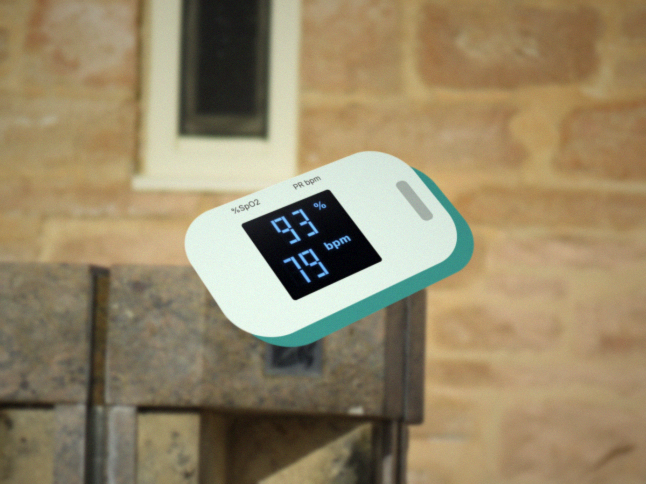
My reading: bpm 79
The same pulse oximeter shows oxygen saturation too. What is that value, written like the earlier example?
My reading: % 93
